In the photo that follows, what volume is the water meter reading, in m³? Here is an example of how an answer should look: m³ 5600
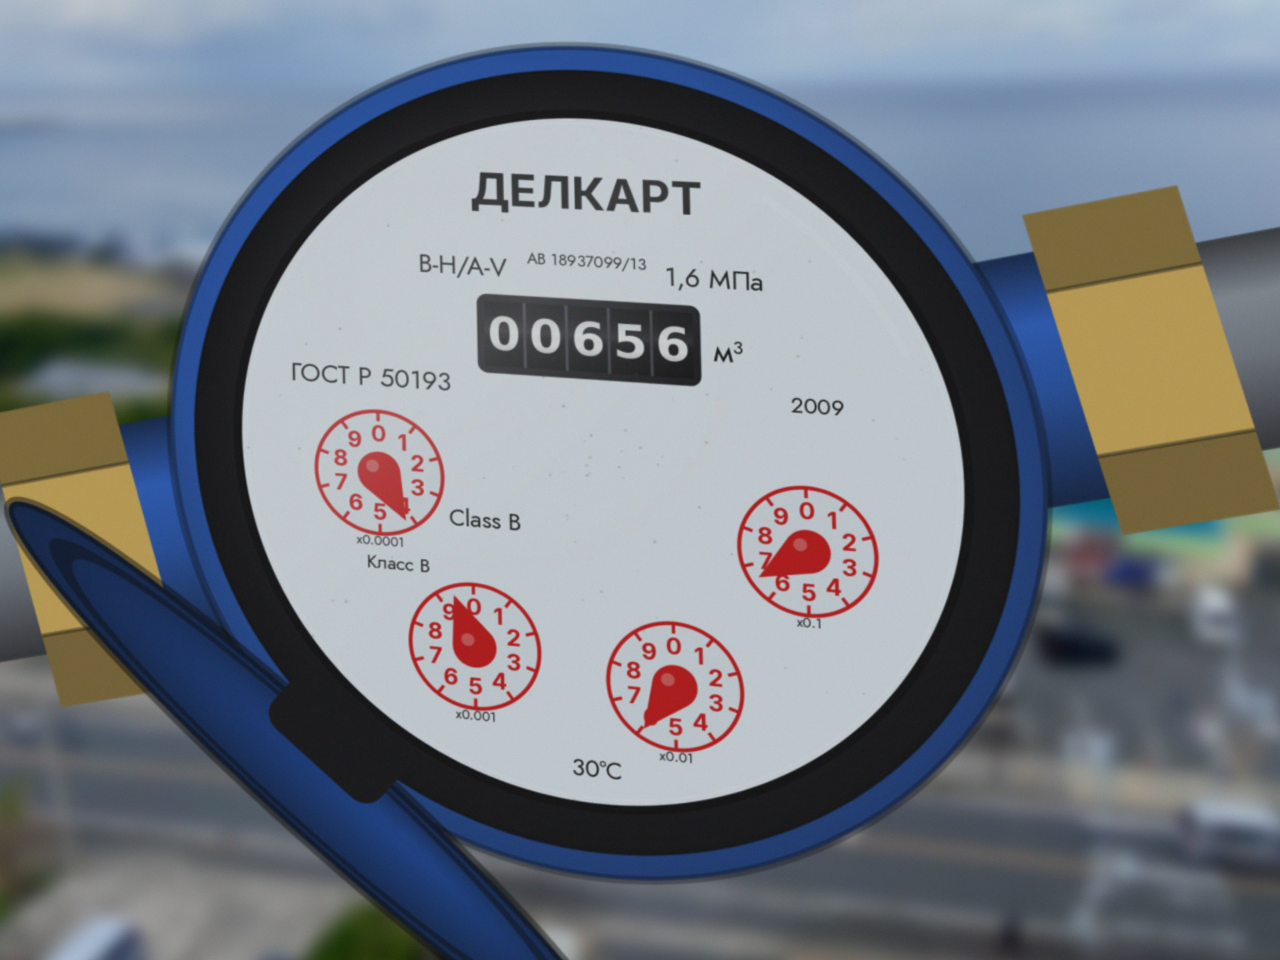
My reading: m³ 656.6594
